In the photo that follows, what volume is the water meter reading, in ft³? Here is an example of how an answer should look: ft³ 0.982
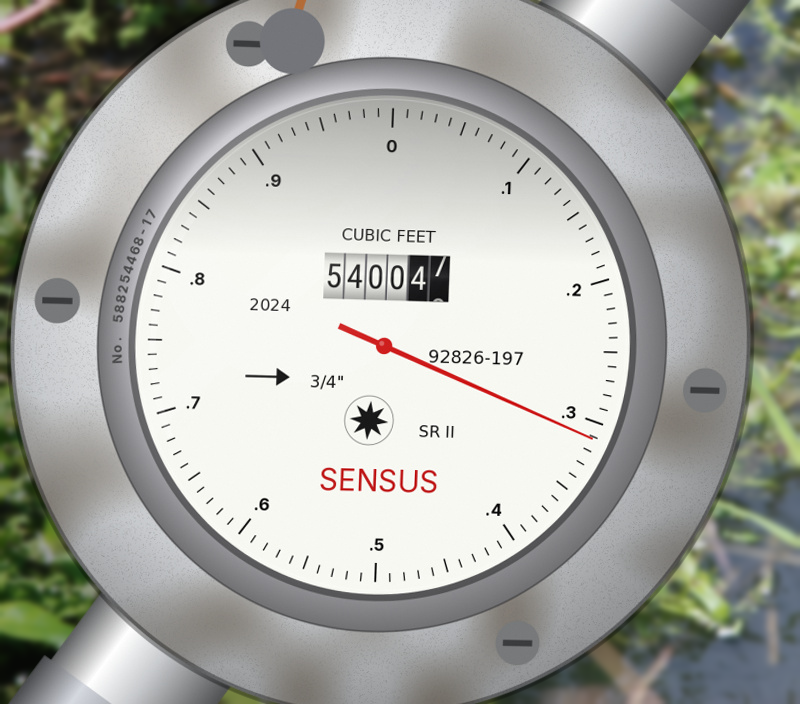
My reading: ft³ 540047.31
